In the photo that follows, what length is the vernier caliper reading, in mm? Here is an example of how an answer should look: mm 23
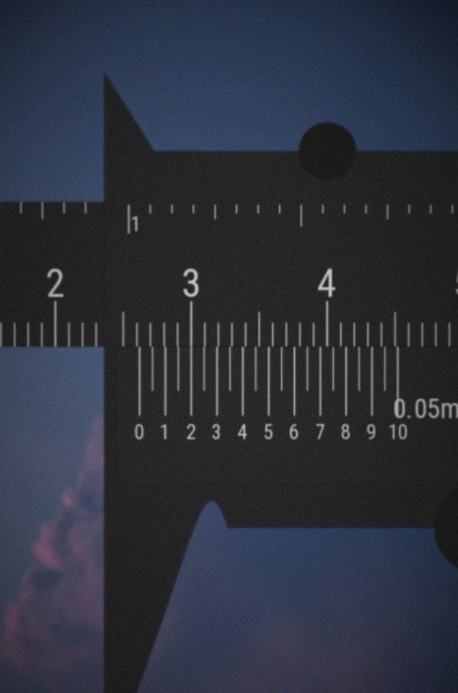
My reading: mm 26.2
